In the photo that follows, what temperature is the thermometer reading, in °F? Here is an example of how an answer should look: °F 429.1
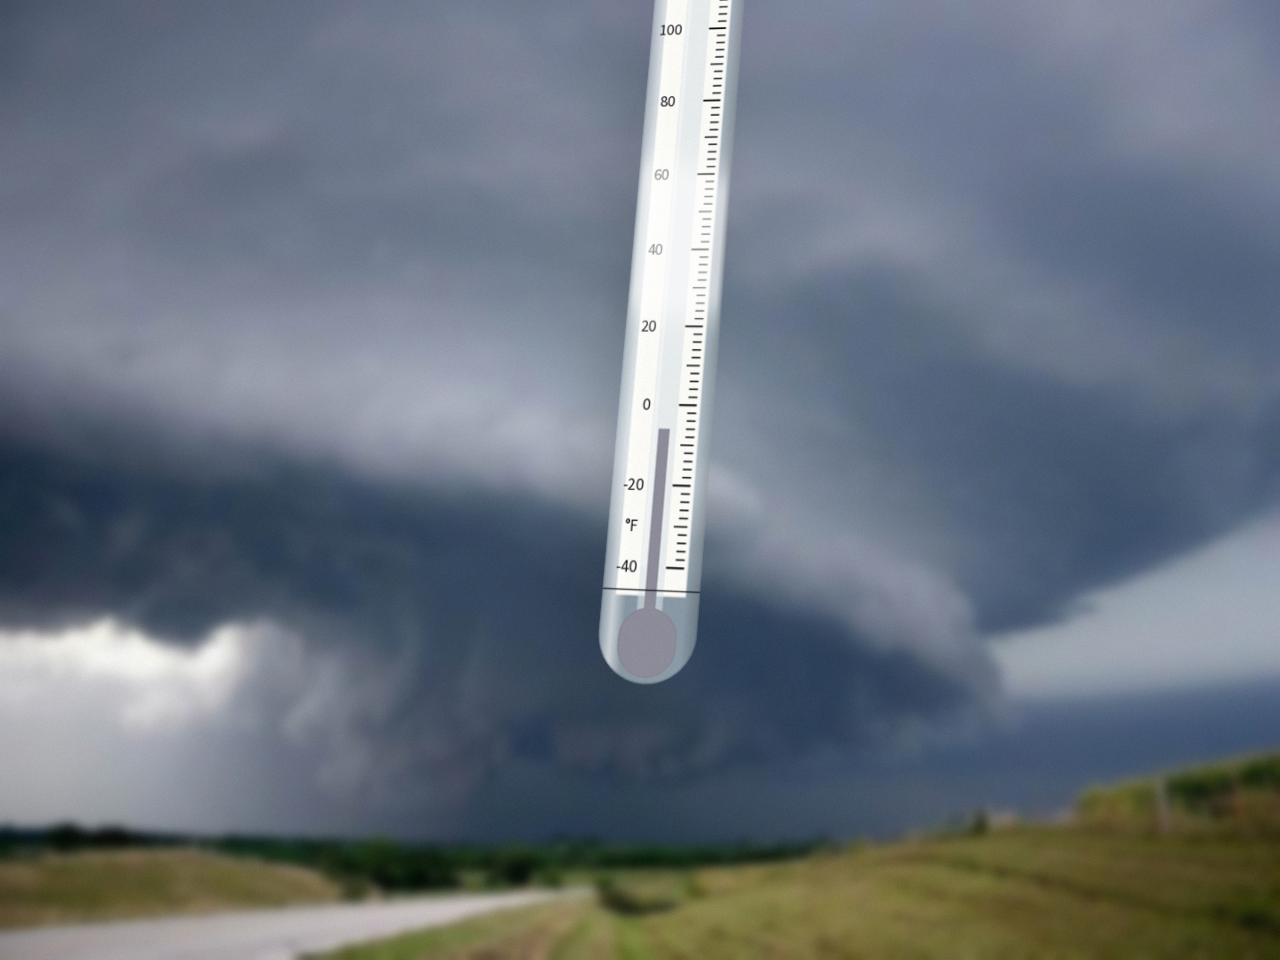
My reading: °F -6
